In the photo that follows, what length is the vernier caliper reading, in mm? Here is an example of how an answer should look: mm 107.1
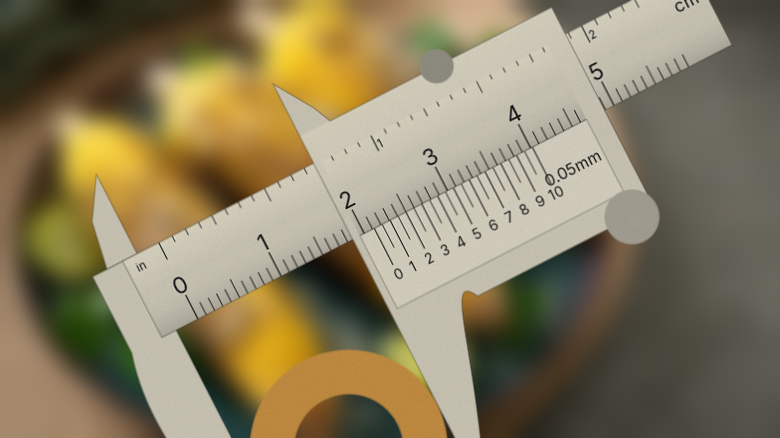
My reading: mm 21.2
